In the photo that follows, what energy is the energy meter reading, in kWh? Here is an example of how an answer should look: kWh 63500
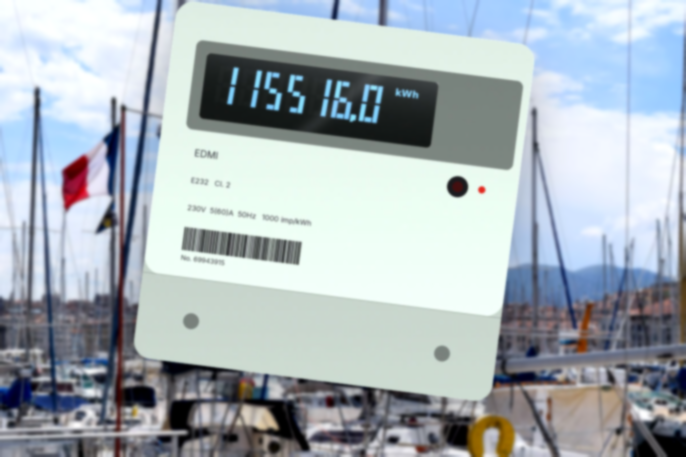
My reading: kWh 115516.0
